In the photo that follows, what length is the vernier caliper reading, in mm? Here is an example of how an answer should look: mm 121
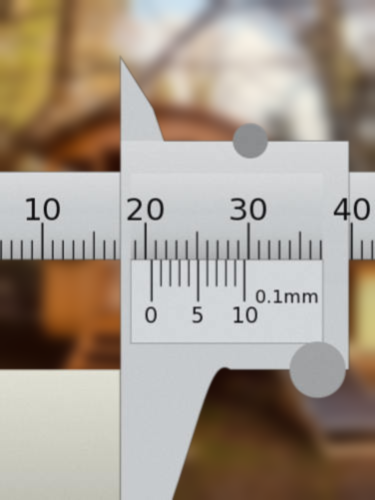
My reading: mm 20.6
